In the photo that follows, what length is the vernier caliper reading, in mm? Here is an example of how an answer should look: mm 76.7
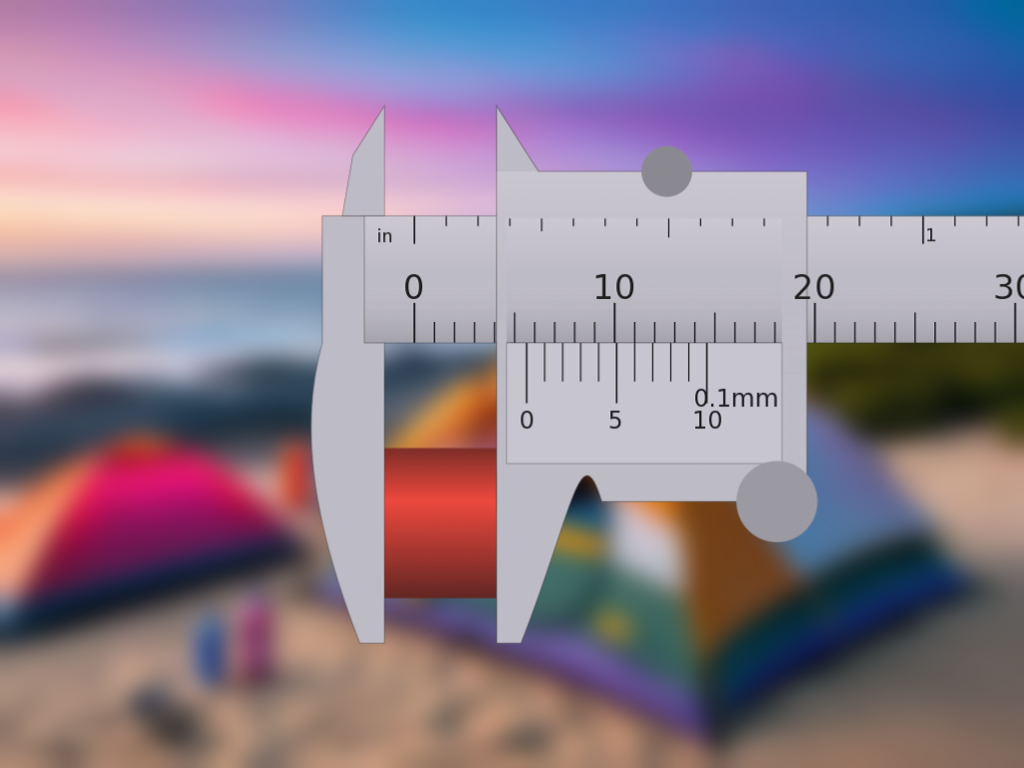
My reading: mm 5.6
